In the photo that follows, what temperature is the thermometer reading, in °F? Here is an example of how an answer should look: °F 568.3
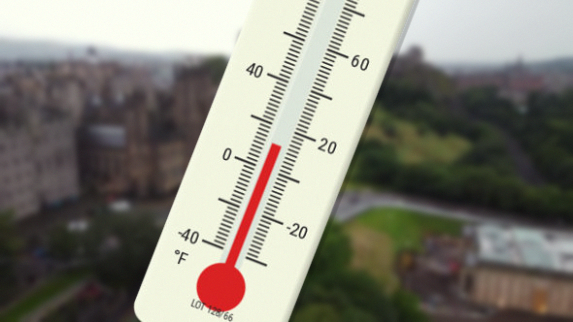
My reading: °F 12
